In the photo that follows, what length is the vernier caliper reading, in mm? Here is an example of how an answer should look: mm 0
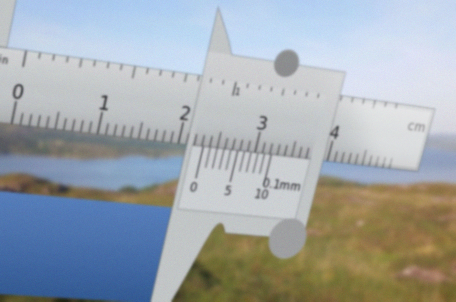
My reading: mm 23.2
